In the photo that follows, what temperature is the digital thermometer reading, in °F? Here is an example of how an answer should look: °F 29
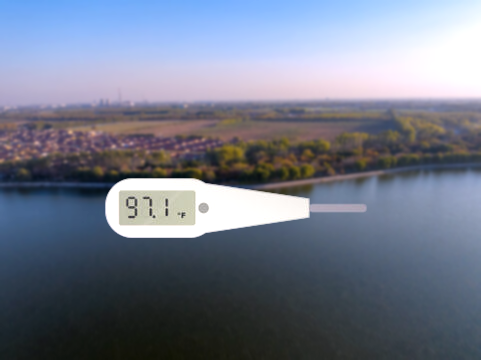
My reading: °F 97.1
